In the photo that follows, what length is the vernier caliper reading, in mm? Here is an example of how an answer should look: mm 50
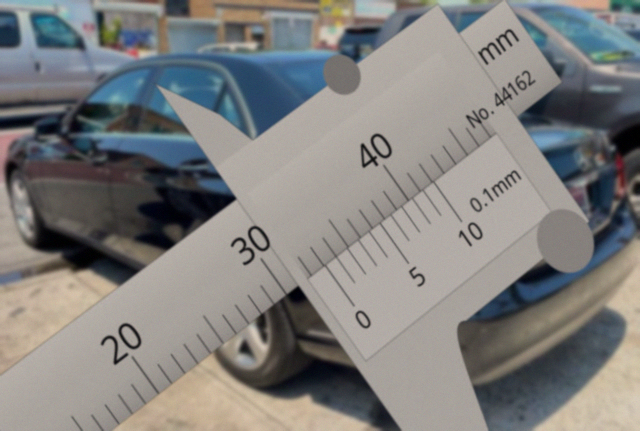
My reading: mm 33.1
